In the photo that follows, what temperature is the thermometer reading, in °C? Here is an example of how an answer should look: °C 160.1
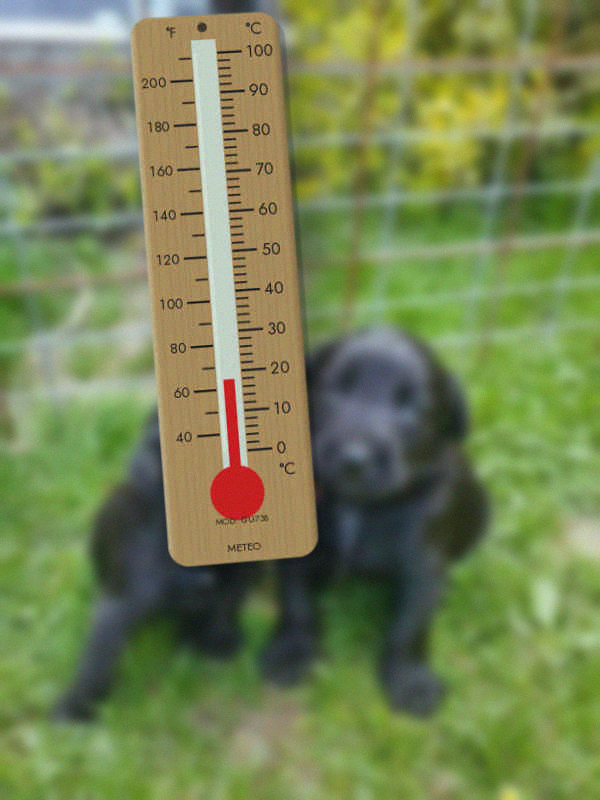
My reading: °C 18
